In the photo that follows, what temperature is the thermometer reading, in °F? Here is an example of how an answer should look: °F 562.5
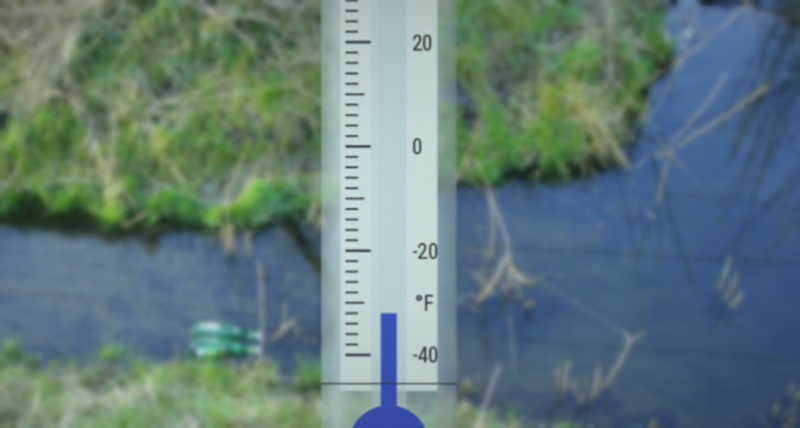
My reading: °F -32
